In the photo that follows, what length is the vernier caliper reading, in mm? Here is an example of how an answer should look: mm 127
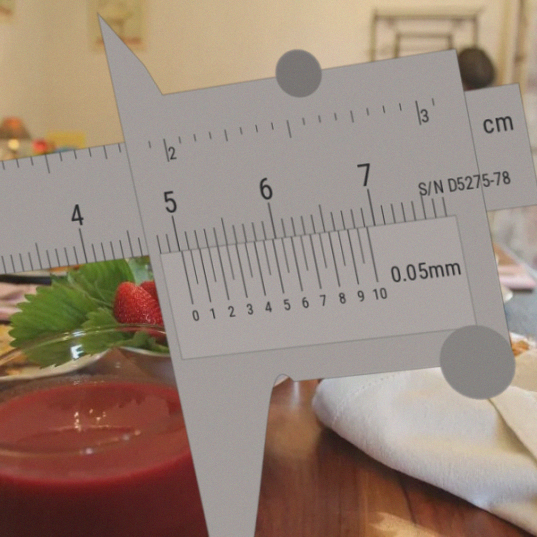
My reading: mm 50.2
